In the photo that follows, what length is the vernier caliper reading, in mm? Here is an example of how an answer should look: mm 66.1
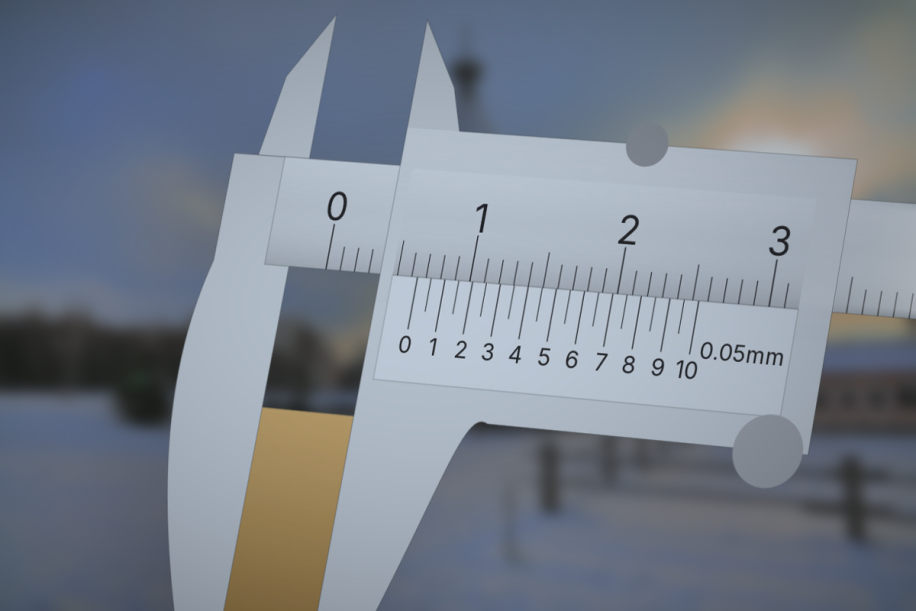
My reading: mm 6.4
